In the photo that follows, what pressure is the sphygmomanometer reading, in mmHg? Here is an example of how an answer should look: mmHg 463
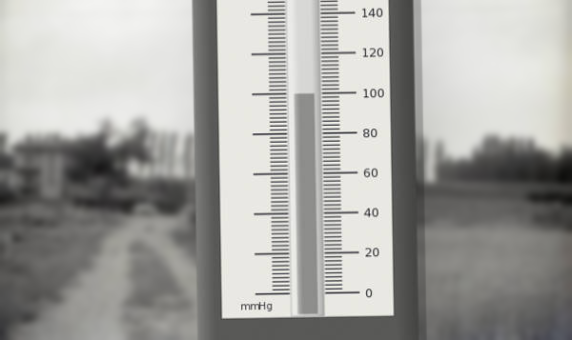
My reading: mmHg 100
